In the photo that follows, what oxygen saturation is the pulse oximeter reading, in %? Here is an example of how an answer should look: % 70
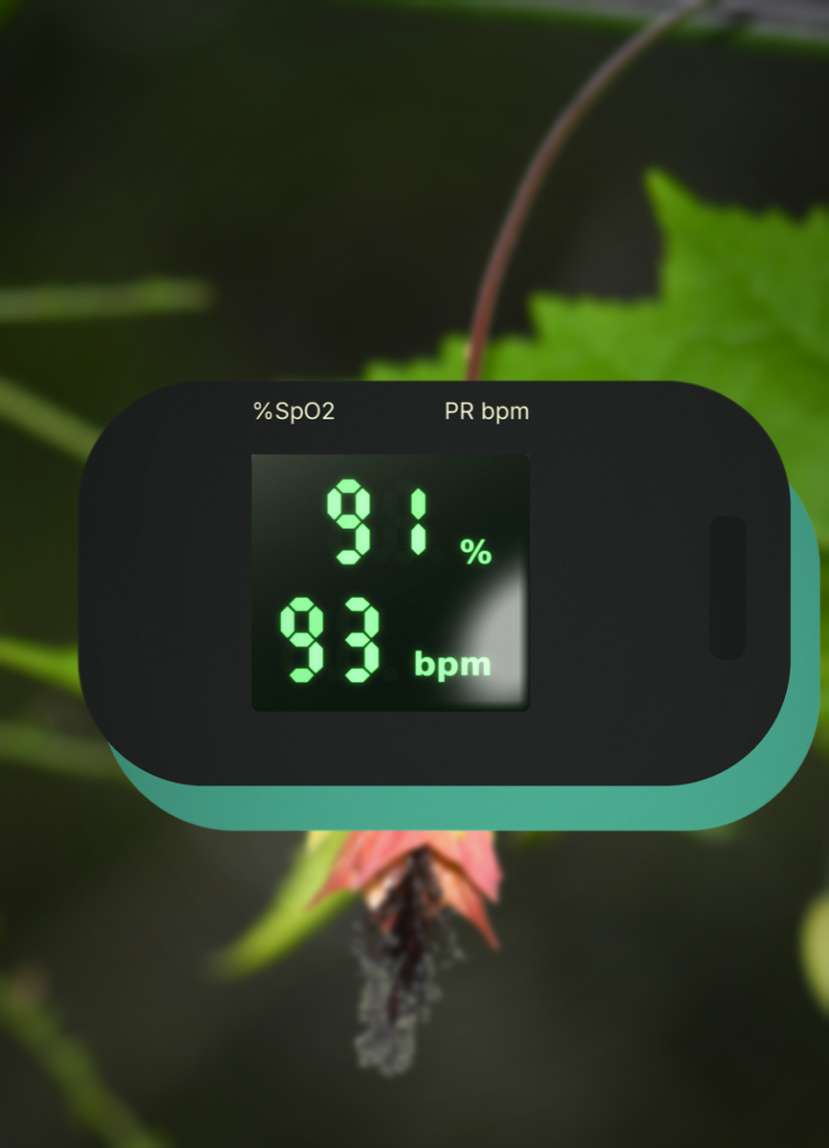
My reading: % 91
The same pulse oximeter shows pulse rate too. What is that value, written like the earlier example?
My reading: bpm 93
